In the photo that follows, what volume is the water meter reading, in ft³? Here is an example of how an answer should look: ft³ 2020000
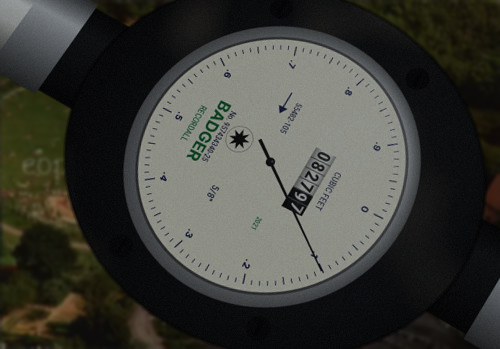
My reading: ft³ 82797.10
